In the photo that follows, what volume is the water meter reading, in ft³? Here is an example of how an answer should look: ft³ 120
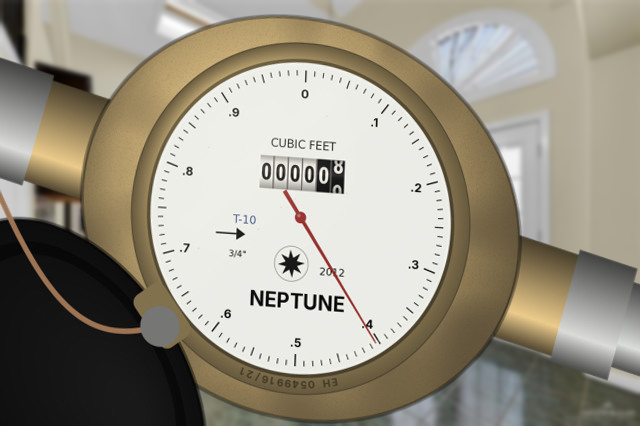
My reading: ft³ 8.40
